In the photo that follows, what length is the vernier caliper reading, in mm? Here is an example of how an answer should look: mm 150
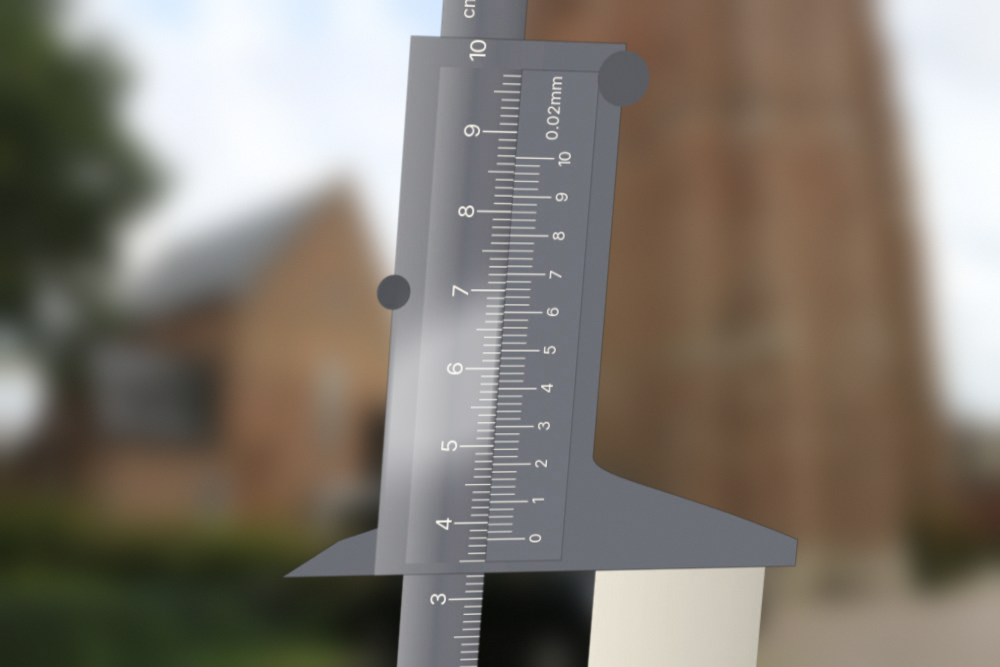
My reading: mm 37.8
